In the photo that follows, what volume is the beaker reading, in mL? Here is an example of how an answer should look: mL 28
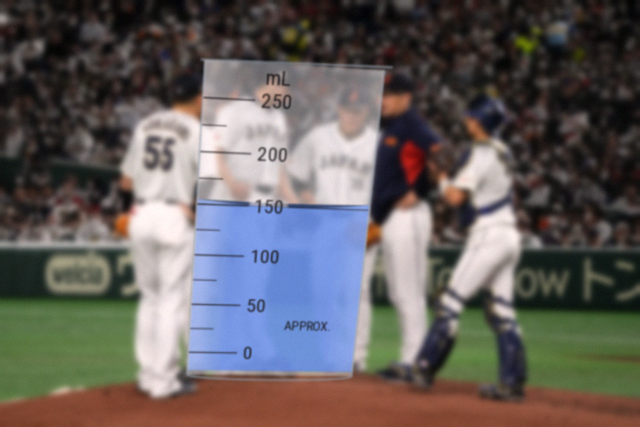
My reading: mL 150
